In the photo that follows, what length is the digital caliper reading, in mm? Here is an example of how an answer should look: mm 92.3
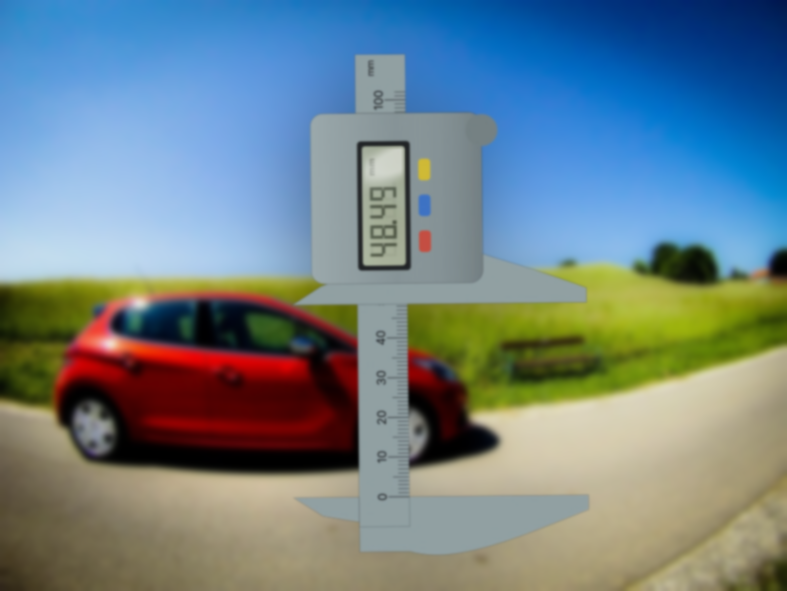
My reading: mm 48.49
